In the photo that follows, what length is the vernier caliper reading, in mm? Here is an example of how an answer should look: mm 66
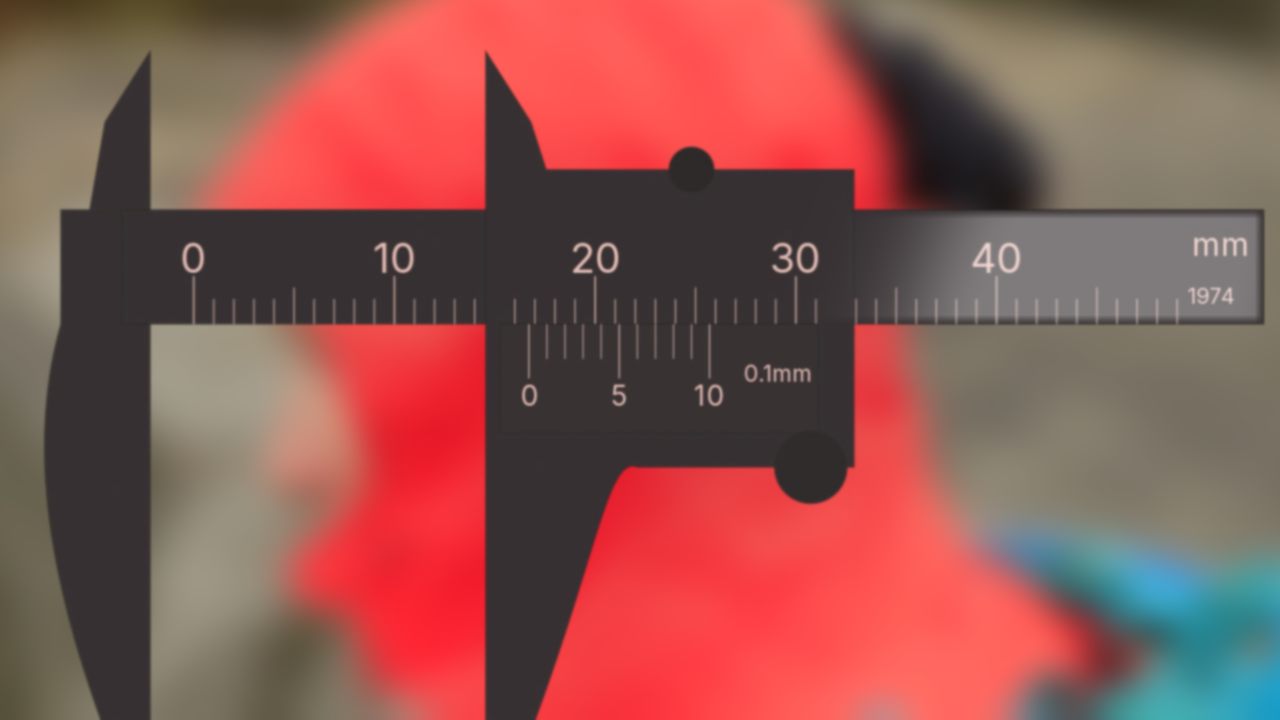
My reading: mm 16.7
